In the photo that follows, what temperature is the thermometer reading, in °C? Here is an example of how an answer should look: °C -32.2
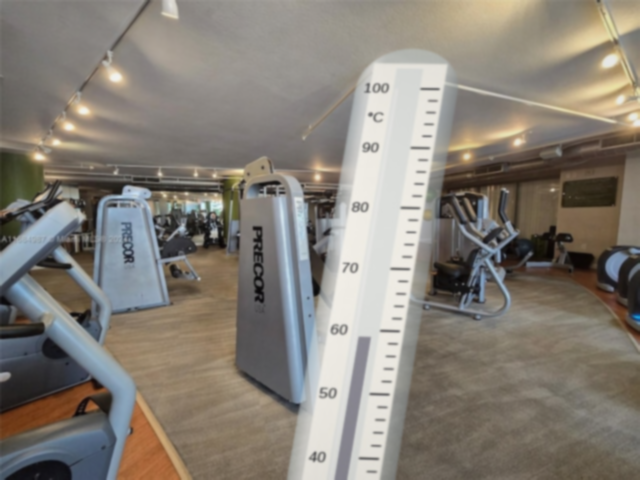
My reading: °C 59
